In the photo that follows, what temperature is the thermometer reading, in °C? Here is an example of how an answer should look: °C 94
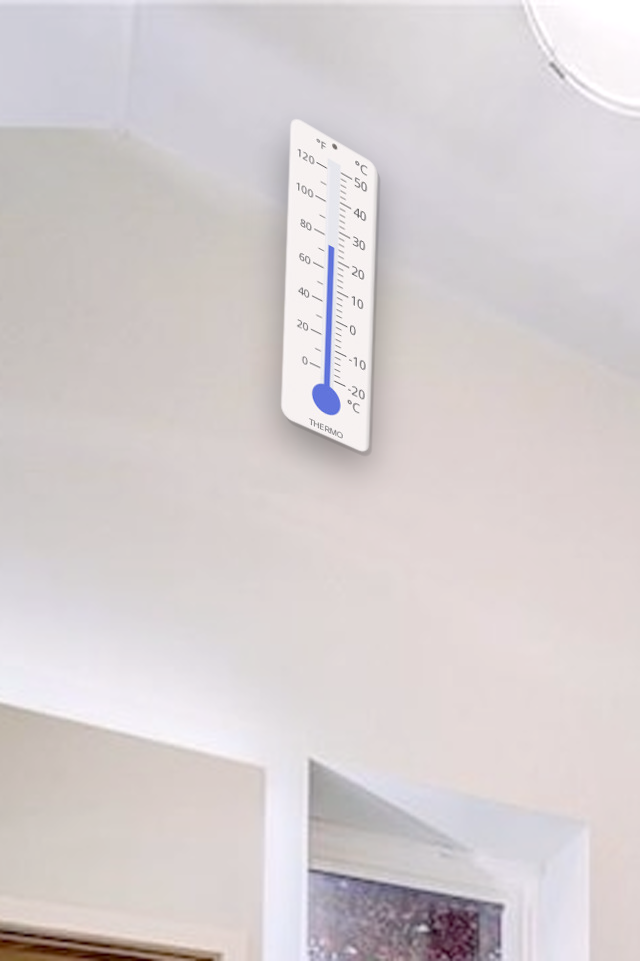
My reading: °C 24
